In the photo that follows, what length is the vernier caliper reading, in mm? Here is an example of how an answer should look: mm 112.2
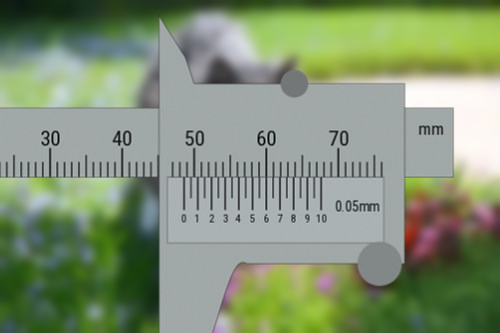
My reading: mm 48.6
